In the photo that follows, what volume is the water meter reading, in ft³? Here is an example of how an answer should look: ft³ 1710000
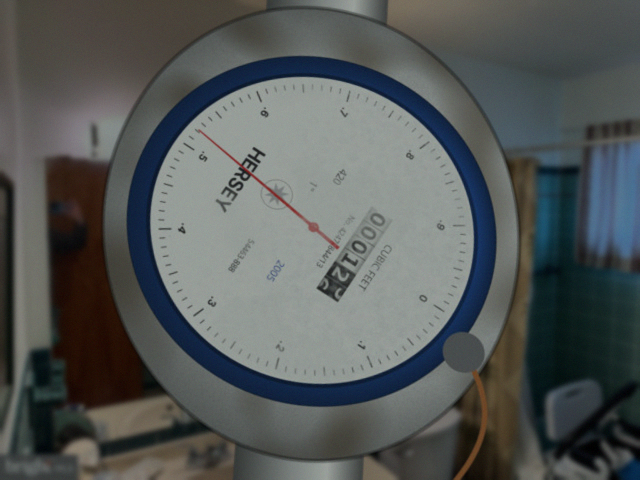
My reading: ft³ 125.52
